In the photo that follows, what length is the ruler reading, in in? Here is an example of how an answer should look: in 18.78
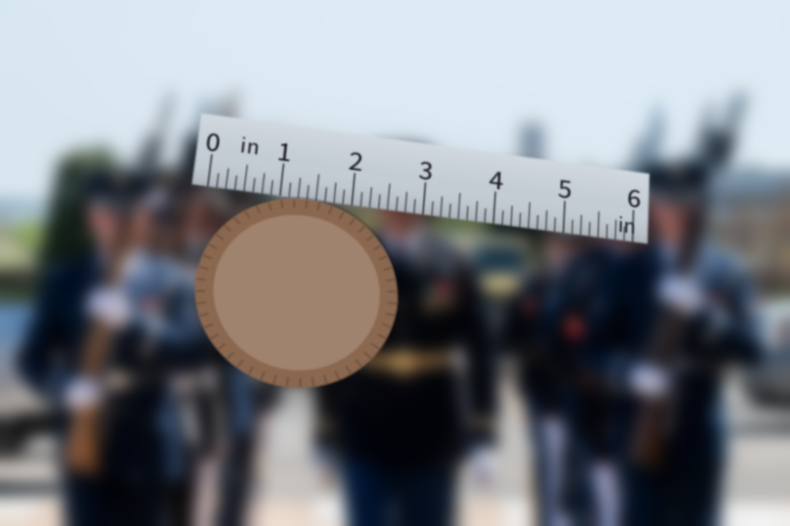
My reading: in 2.75
